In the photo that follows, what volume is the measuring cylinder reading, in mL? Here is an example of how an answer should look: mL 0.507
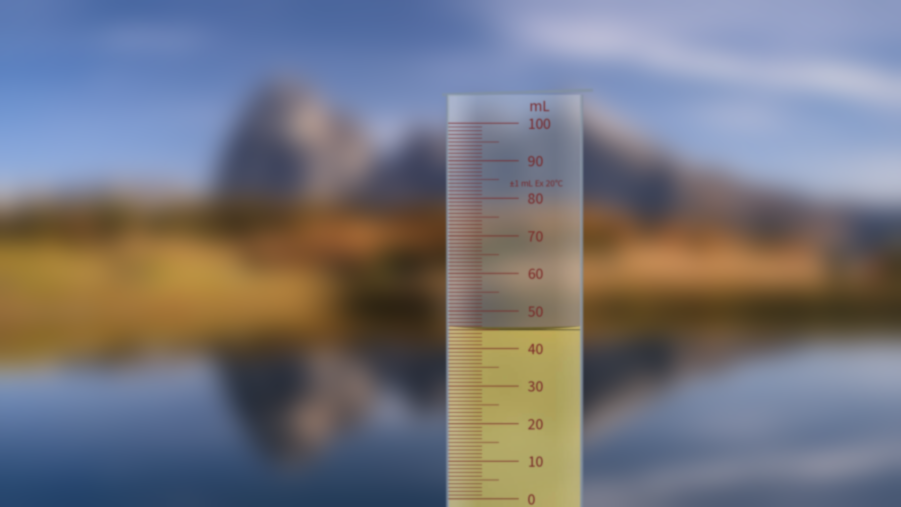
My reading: mL 45
